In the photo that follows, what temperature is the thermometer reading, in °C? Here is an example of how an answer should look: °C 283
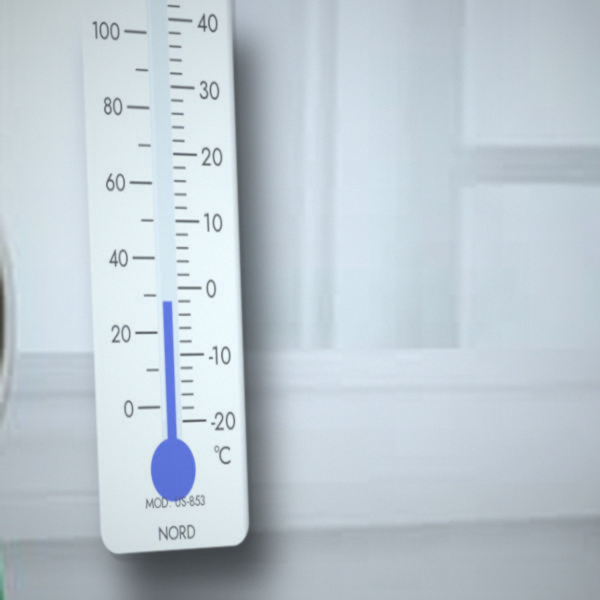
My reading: °C -2
